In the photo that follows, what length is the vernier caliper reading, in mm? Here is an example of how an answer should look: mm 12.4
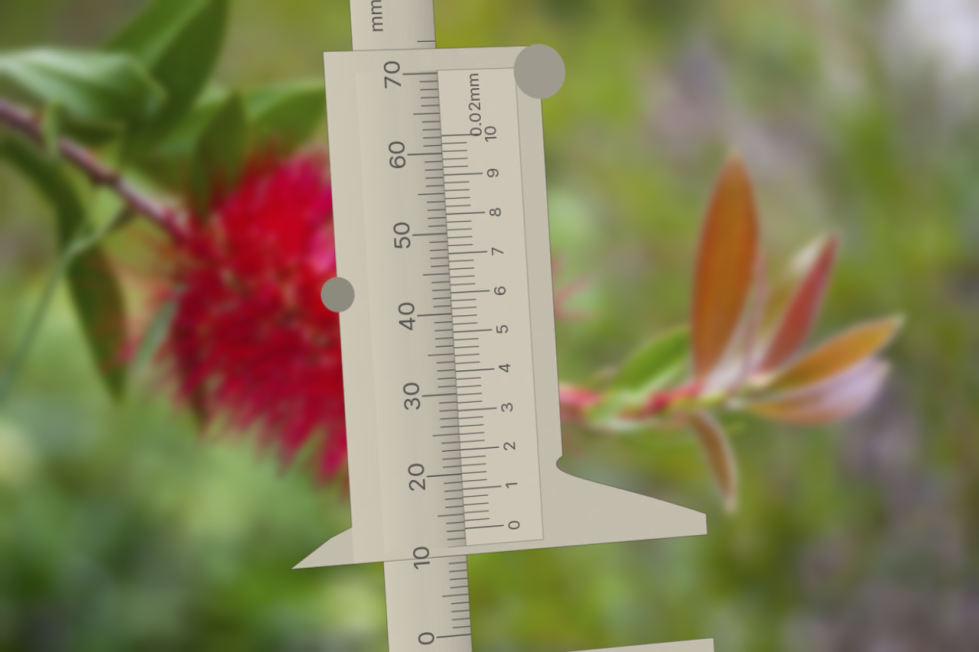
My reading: mm 13.2
